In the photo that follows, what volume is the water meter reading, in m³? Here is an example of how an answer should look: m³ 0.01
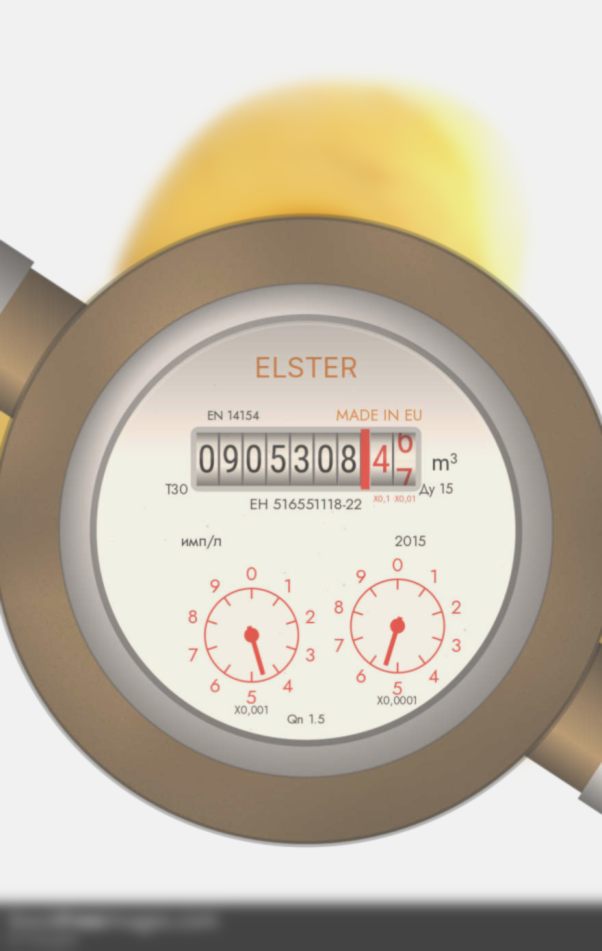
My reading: m³ 905308.4645
